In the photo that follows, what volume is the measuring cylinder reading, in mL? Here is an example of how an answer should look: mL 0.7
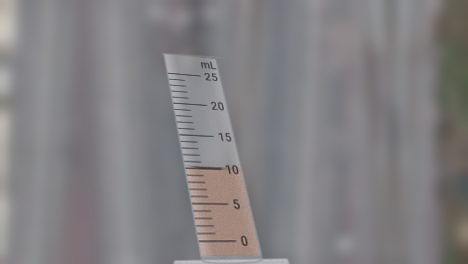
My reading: mL 10
